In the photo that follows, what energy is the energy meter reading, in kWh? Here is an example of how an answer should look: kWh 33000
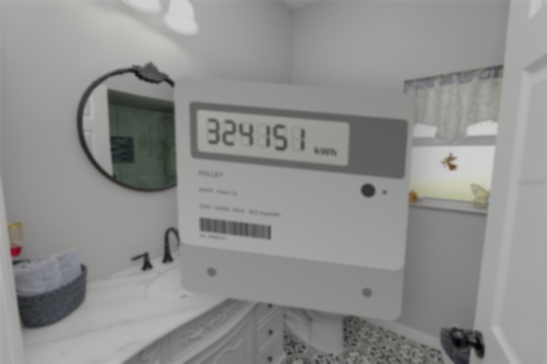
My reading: kWh 324151
